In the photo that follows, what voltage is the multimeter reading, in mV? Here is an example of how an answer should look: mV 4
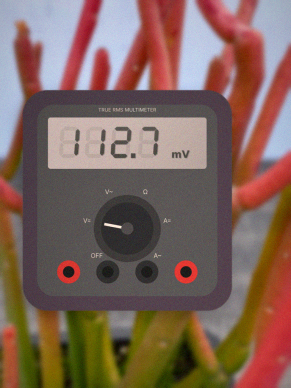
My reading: mV 112.7
